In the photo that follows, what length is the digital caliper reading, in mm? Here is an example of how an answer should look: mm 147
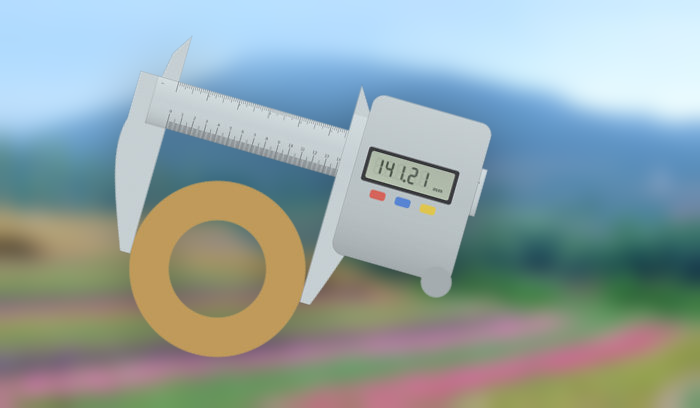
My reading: mm 141.21
